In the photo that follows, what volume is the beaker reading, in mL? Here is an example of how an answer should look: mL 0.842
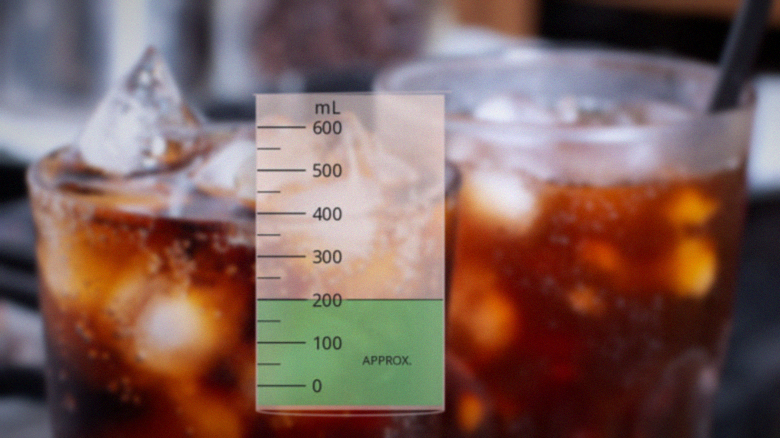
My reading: mL 200
